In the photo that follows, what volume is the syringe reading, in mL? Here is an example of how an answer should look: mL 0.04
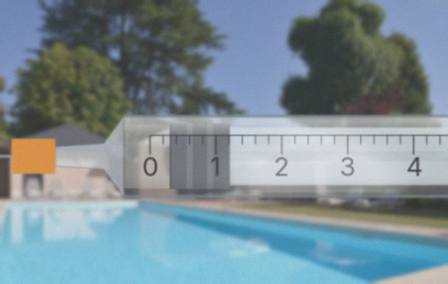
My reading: mL 0.3
